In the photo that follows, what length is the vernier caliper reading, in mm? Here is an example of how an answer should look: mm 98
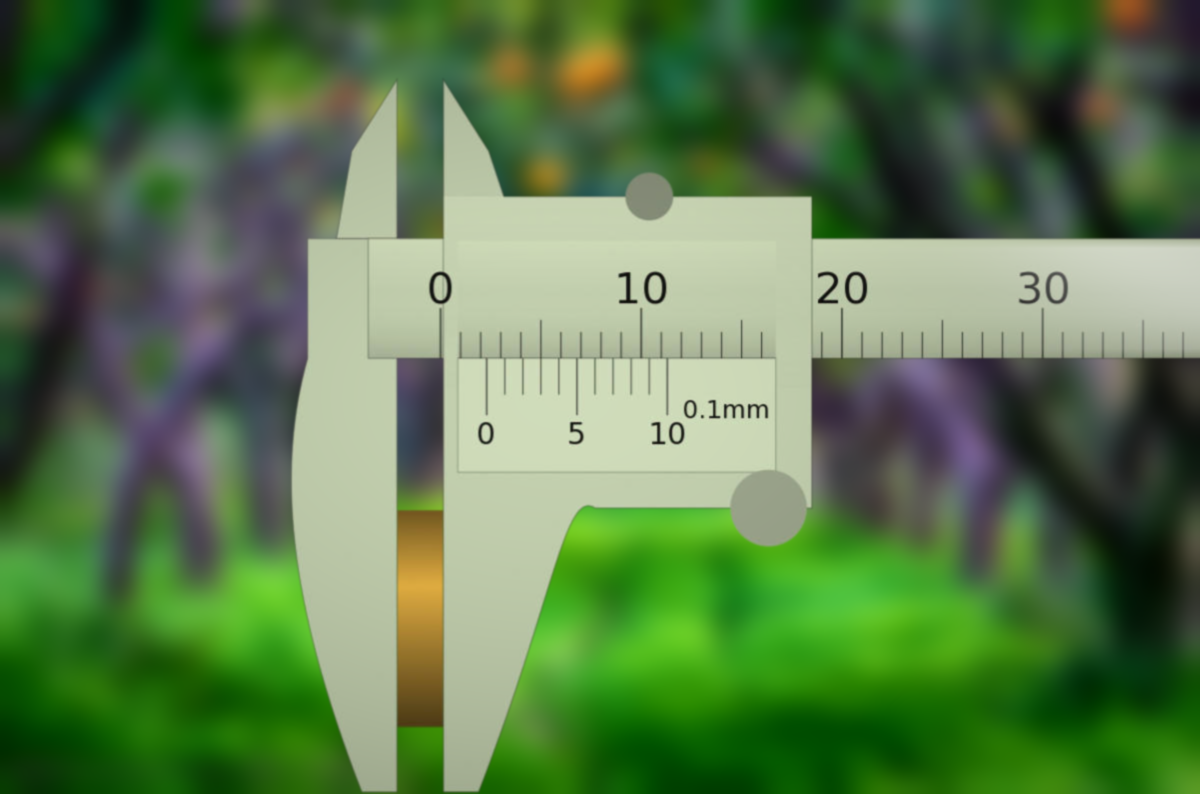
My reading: mm 2.3
